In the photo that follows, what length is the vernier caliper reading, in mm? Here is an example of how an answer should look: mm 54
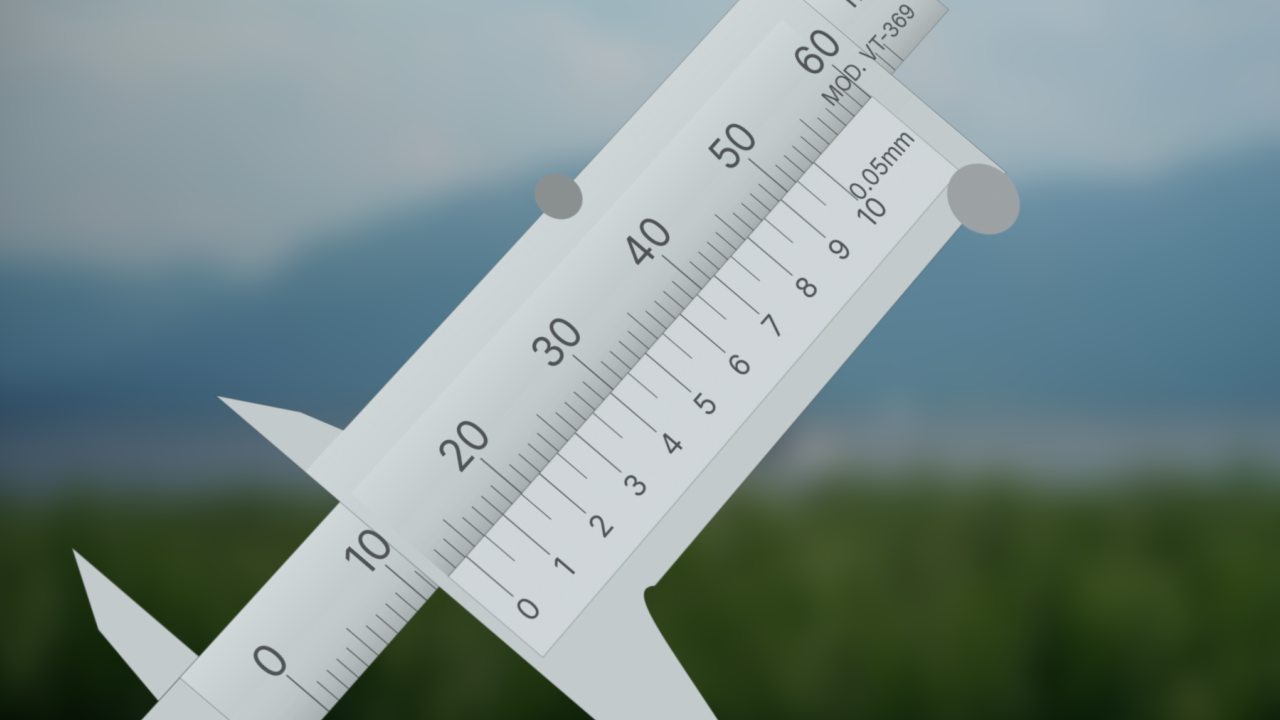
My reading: mm 14.1
